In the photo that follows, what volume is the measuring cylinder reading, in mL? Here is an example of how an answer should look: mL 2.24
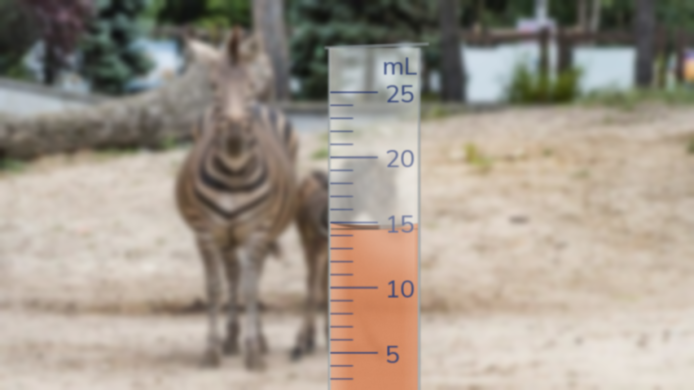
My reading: mL 14.5
